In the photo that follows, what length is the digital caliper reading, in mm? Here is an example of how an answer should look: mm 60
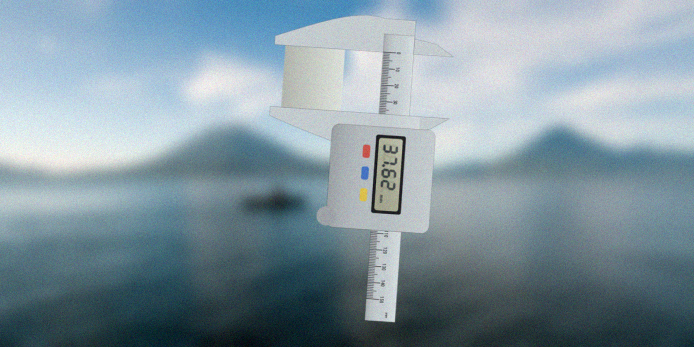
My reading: mm 37.62
